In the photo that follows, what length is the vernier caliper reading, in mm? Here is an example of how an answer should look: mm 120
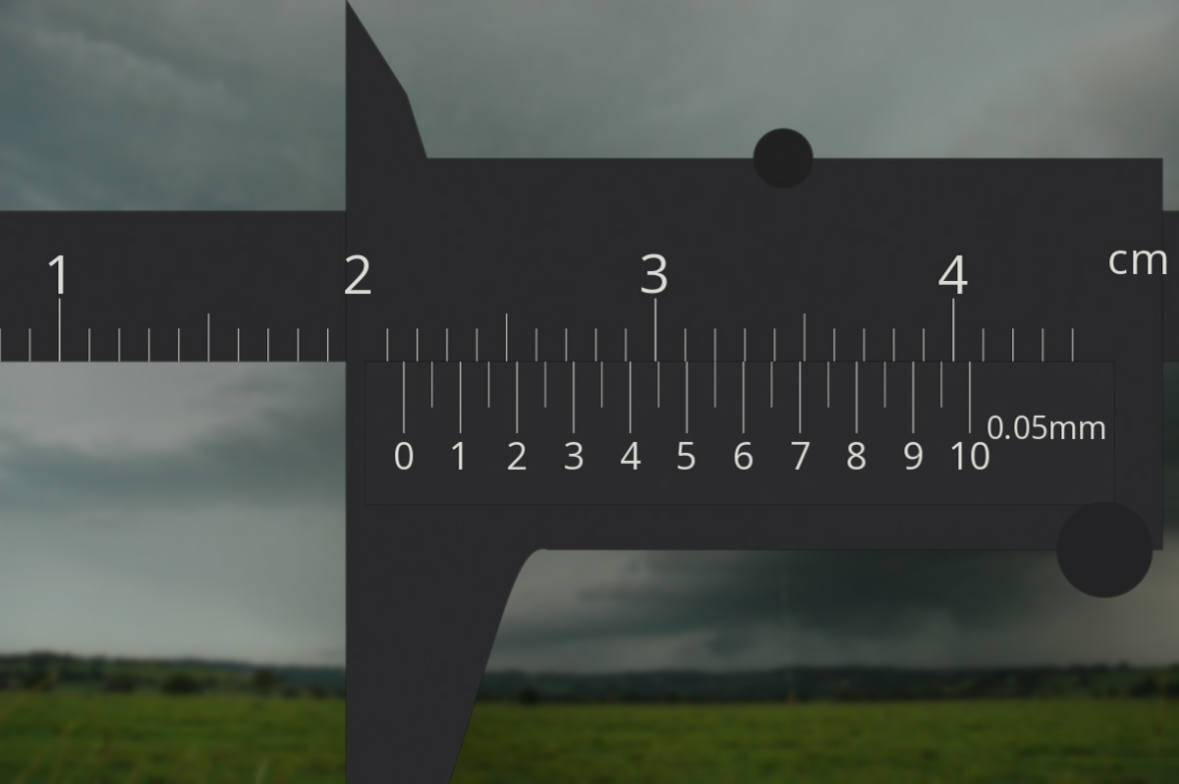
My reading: mm 21.55
